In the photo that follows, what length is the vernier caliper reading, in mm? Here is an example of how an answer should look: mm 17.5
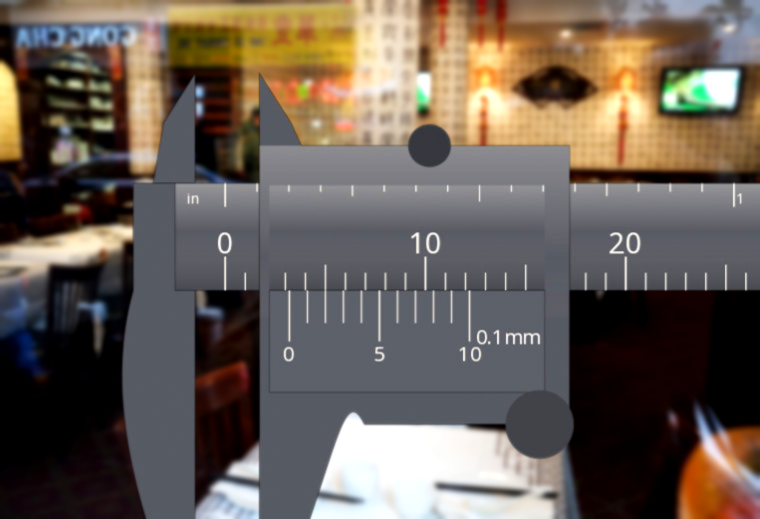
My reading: mm 3.2
